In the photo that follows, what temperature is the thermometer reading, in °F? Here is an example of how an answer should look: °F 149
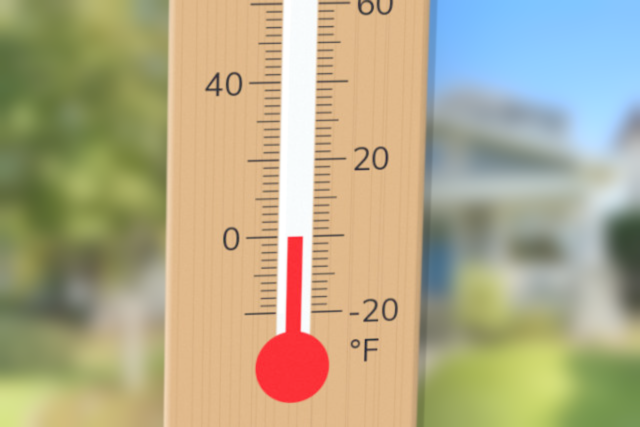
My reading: °F 0
